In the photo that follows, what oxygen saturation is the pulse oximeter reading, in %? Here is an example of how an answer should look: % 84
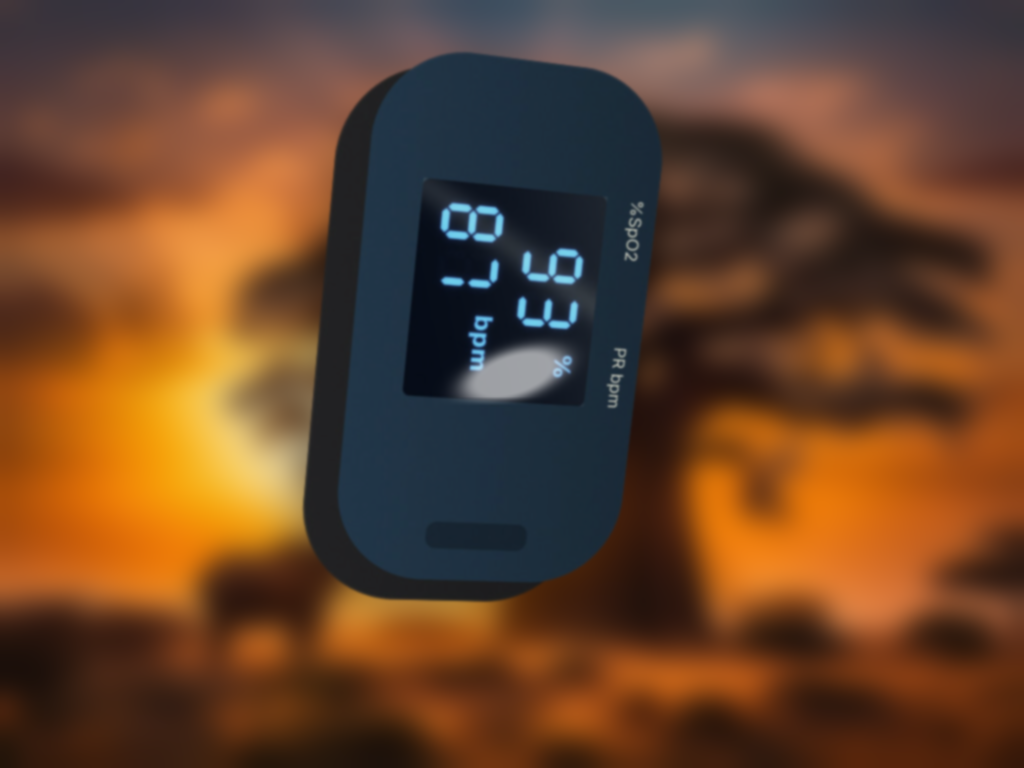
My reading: % 93
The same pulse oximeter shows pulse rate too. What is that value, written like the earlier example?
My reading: bpm 87
